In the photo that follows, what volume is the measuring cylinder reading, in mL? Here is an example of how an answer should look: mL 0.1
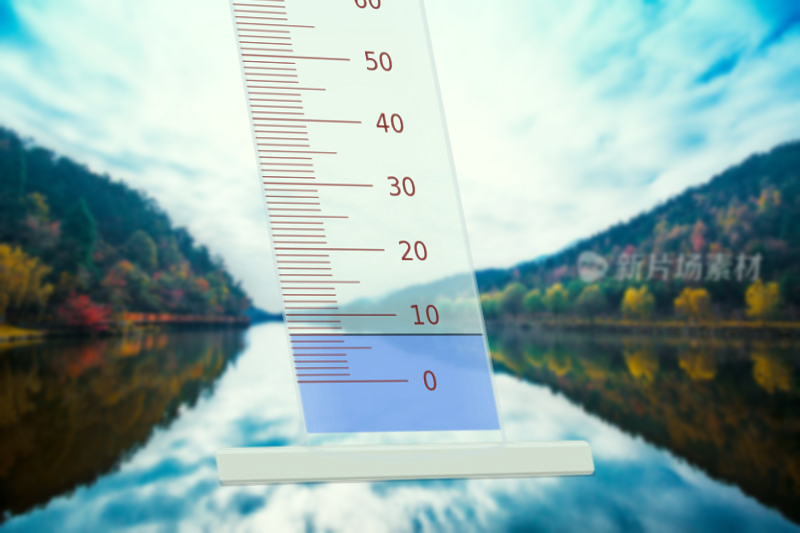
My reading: mL 7
